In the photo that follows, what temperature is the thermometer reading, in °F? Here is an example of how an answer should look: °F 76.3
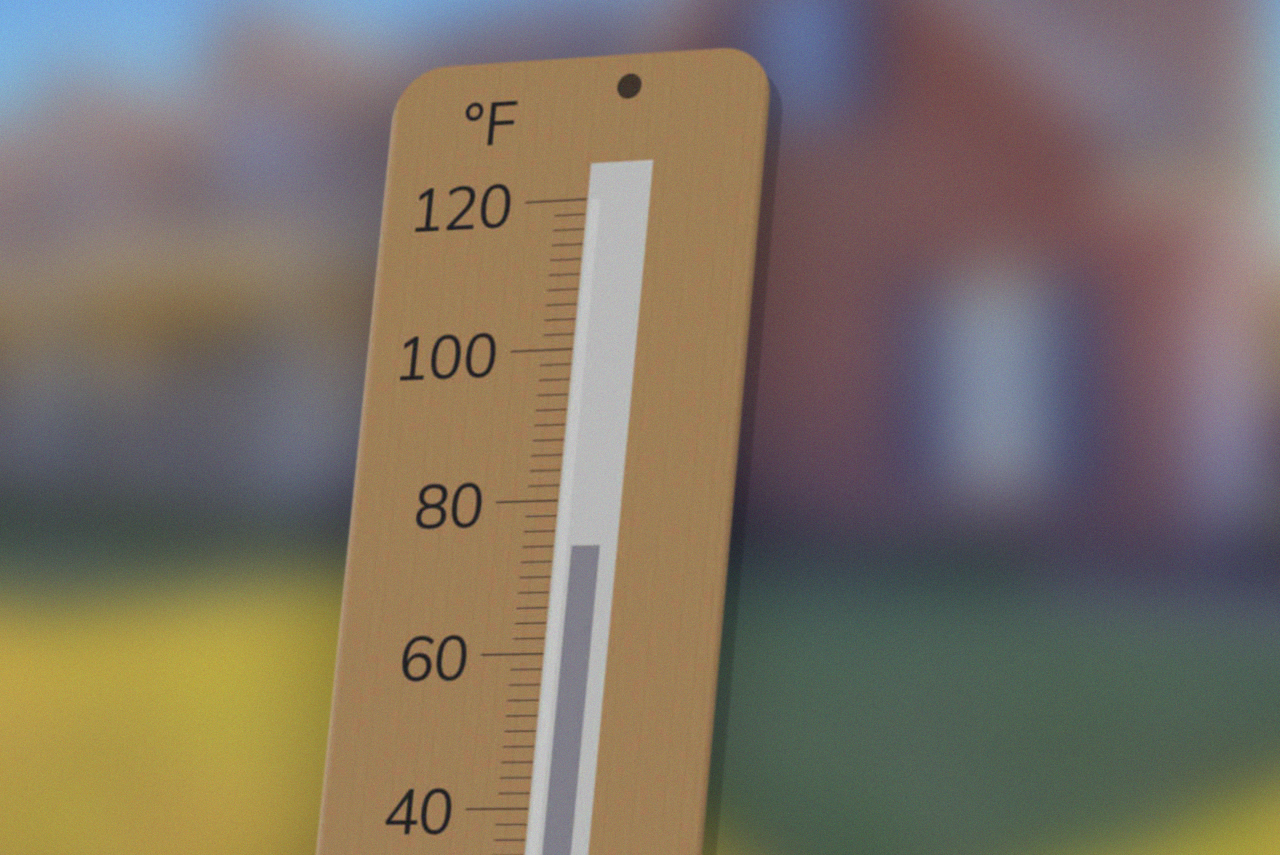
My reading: °F 74
